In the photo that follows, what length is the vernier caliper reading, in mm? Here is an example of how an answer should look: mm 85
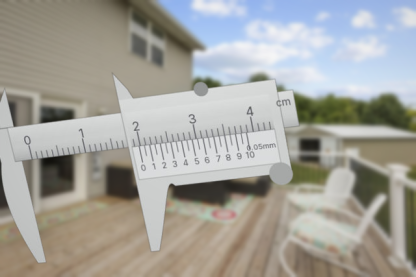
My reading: mm 19.8
